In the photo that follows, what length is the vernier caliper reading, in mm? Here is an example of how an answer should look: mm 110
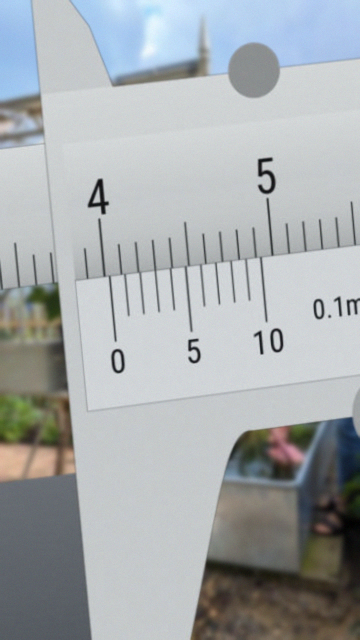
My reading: mm 40.3
